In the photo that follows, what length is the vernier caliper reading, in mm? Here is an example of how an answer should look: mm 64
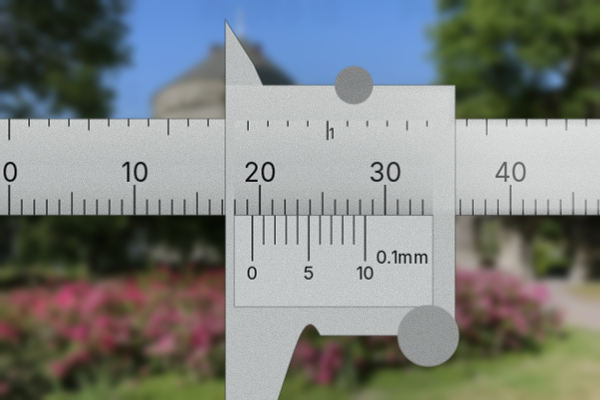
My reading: mm 19.4
